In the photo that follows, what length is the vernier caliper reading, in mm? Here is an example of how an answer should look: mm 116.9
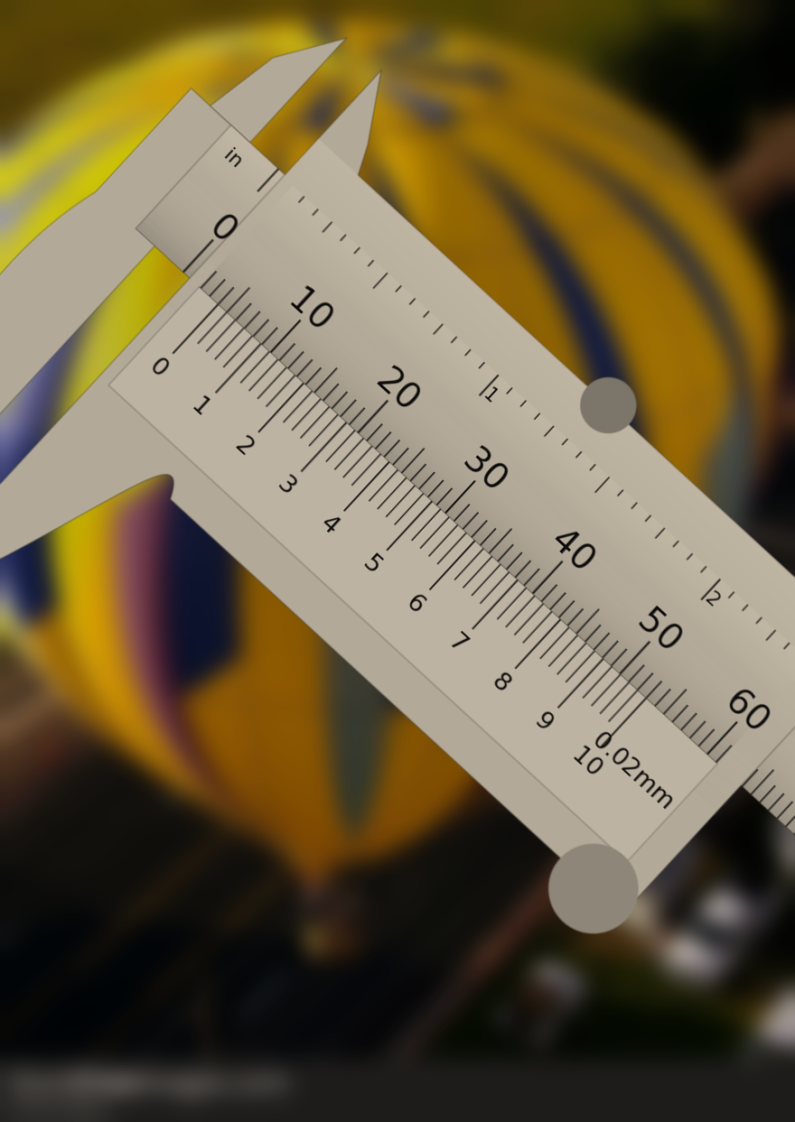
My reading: mm 4.0
